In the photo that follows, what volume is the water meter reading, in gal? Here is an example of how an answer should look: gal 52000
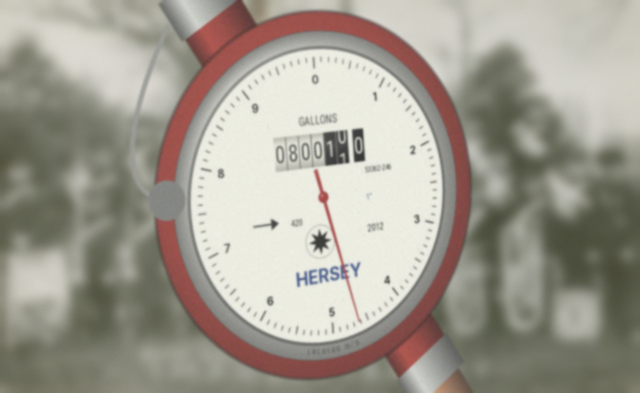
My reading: gal 800104.6
